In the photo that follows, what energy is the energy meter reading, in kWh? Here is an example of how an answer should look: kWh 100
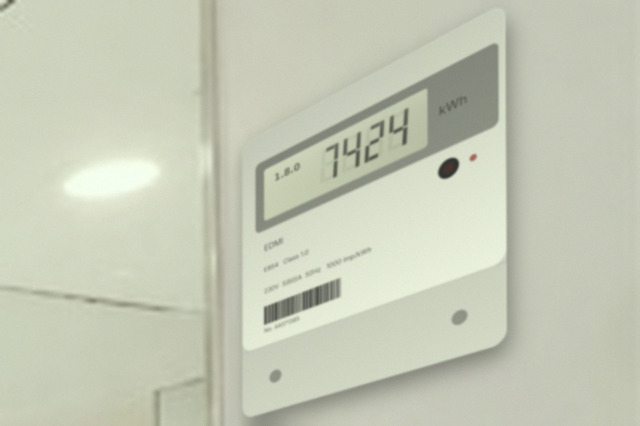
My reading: kWh 7424
